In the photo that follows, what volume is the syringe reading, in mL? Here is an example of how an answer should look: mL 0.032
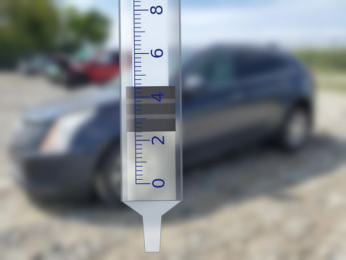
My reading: mL 2.4
